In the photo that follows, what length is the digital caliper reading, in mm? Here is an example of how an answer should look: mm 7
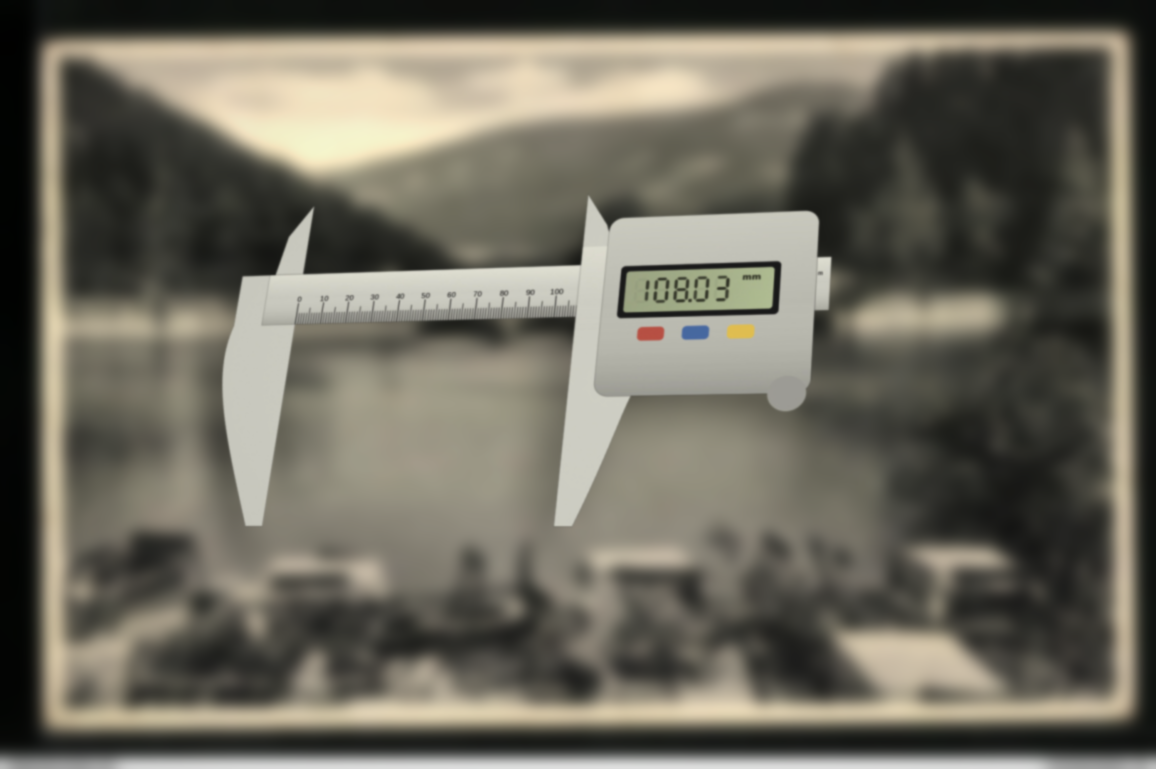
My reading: mm 108.03
